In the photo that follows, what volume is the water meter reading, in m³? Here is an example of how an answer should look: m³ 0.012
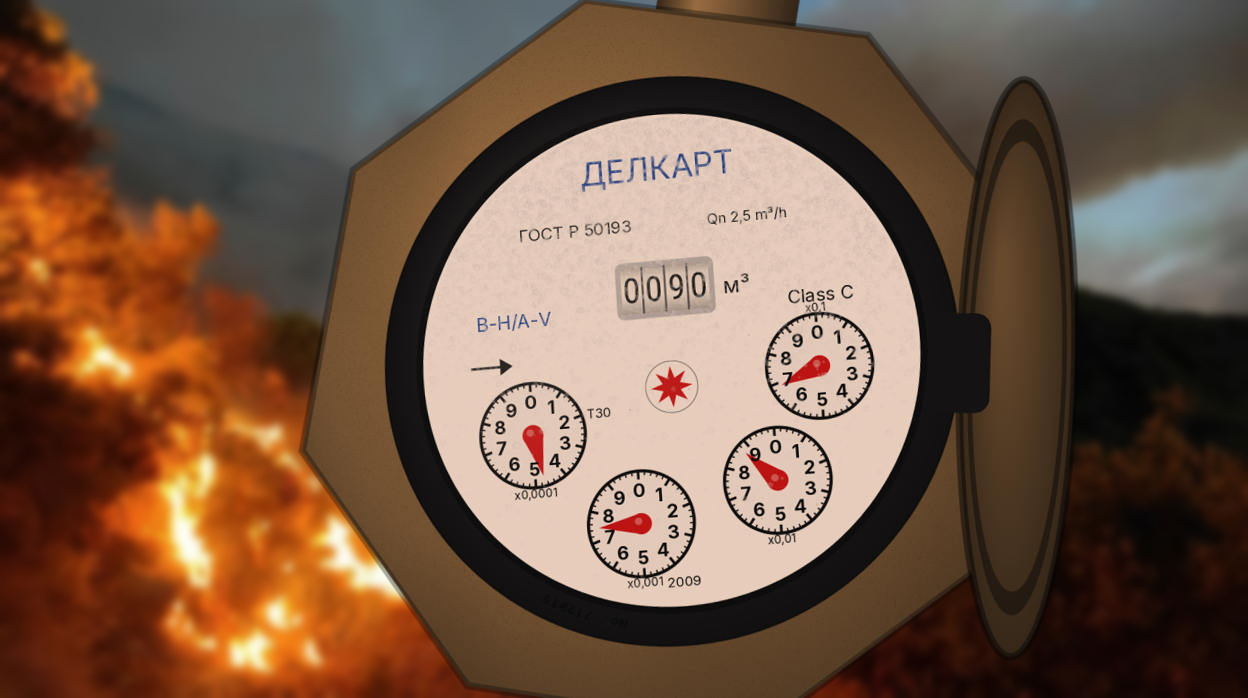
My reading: m³ 90.6874
